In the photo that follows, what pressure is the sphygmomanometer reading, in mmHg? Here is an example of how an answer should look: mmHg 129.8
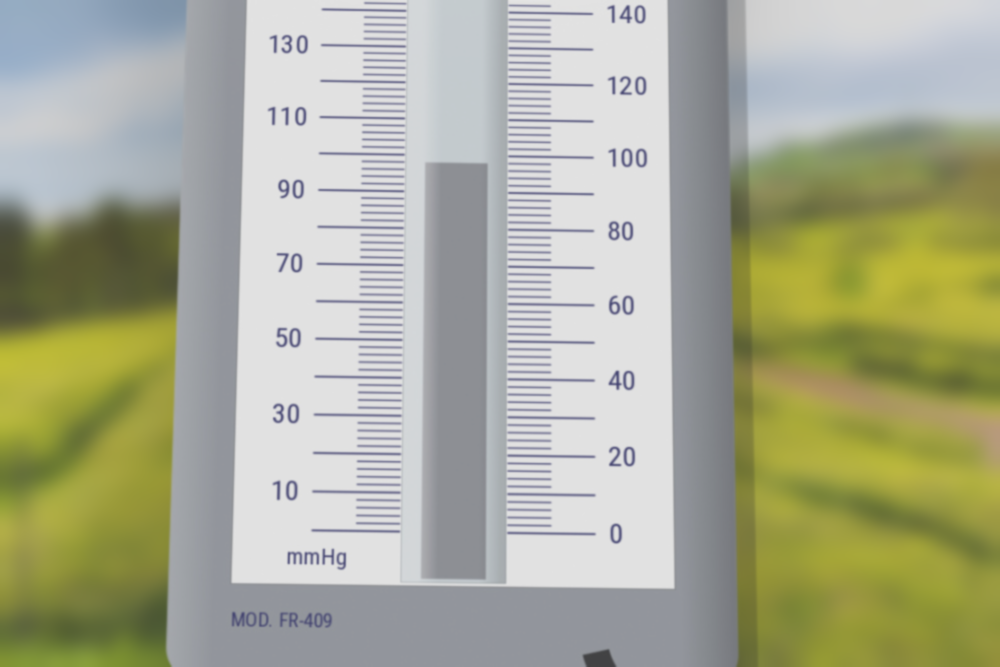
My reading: mmHg 98
